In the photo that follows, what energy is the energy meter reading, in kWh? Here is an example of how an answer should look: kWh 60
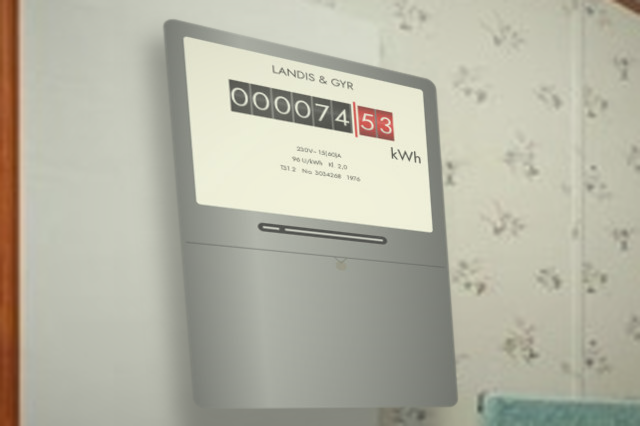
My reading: kWh 74.53
